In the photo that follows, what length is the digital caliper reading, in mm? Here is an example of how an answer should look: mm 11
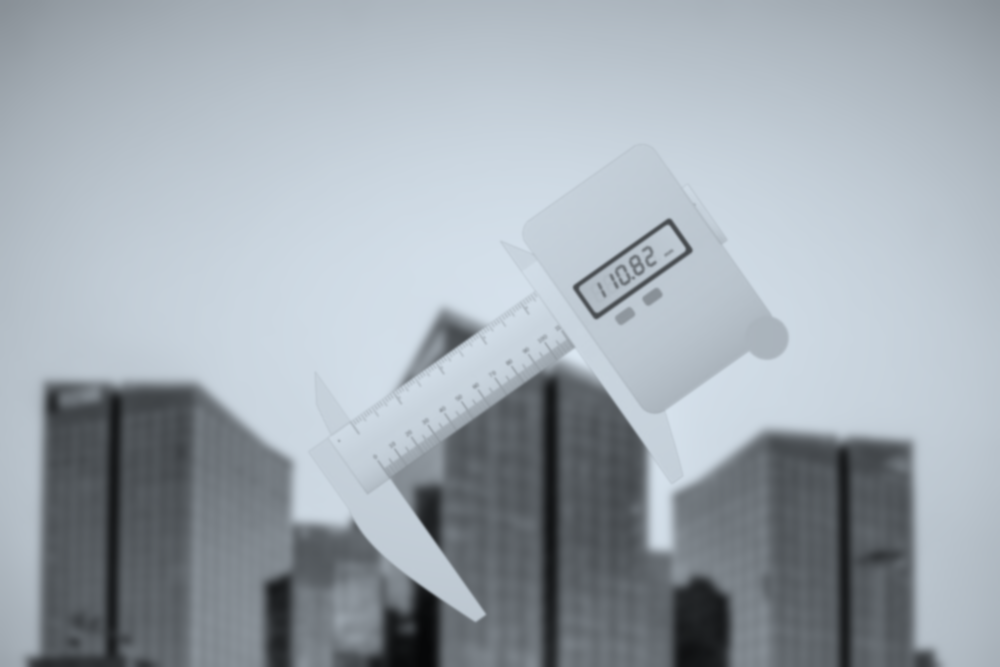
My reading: mm 110.82
